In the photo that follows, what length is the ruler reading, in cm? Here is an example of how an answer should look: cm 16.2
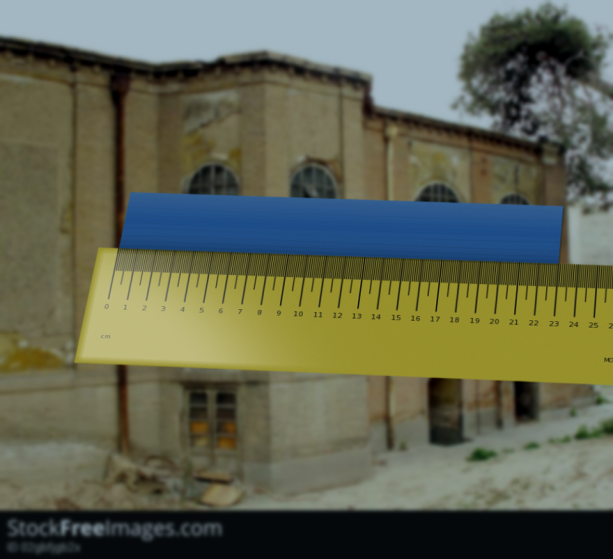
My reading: cm 23
